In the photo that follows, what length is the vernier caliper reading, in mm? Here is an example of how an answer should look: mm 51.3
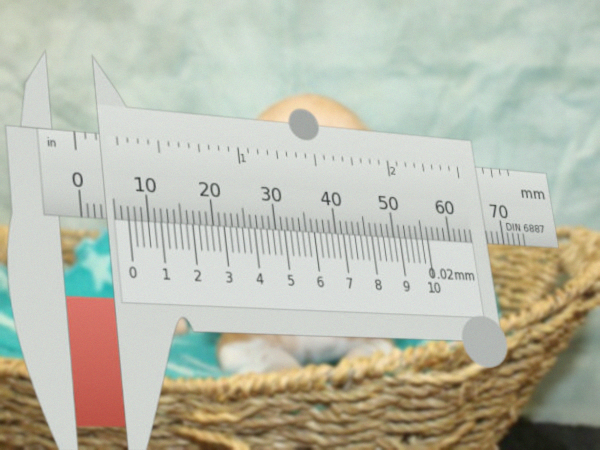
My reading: mm 7.0
